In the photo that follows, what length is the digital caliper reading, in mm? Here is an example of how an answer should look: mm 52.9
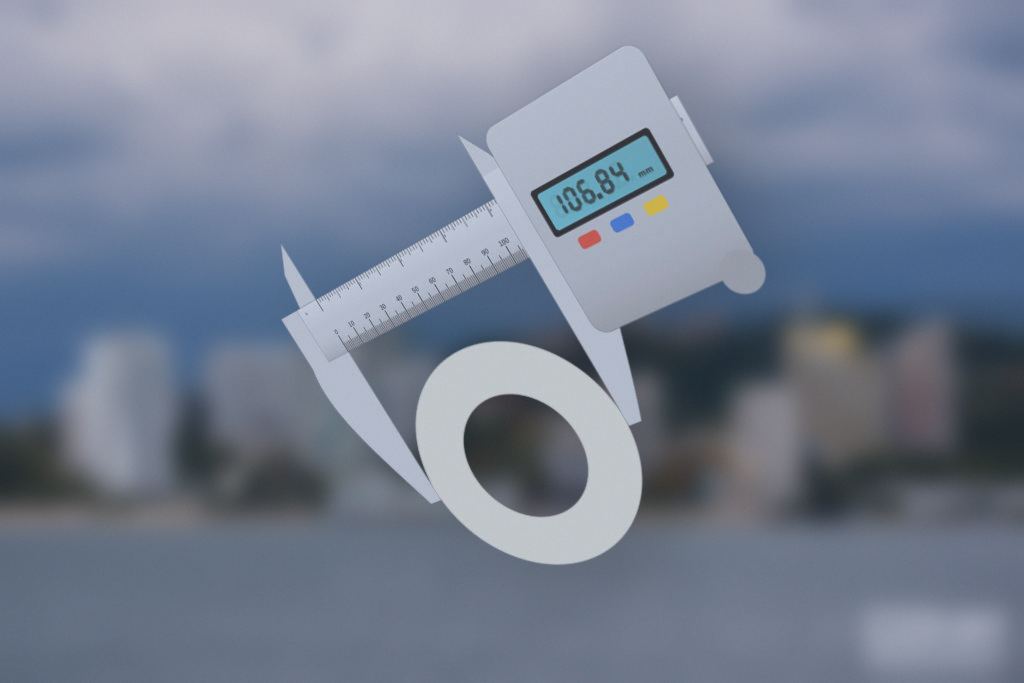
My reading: mm 106.84
